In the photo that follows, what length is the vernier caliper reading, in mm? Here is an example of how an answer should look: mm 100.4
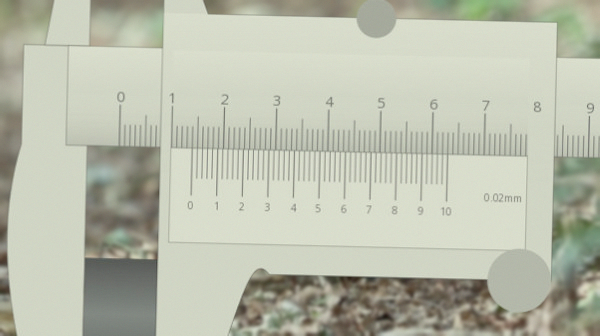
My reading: mm 14.0
